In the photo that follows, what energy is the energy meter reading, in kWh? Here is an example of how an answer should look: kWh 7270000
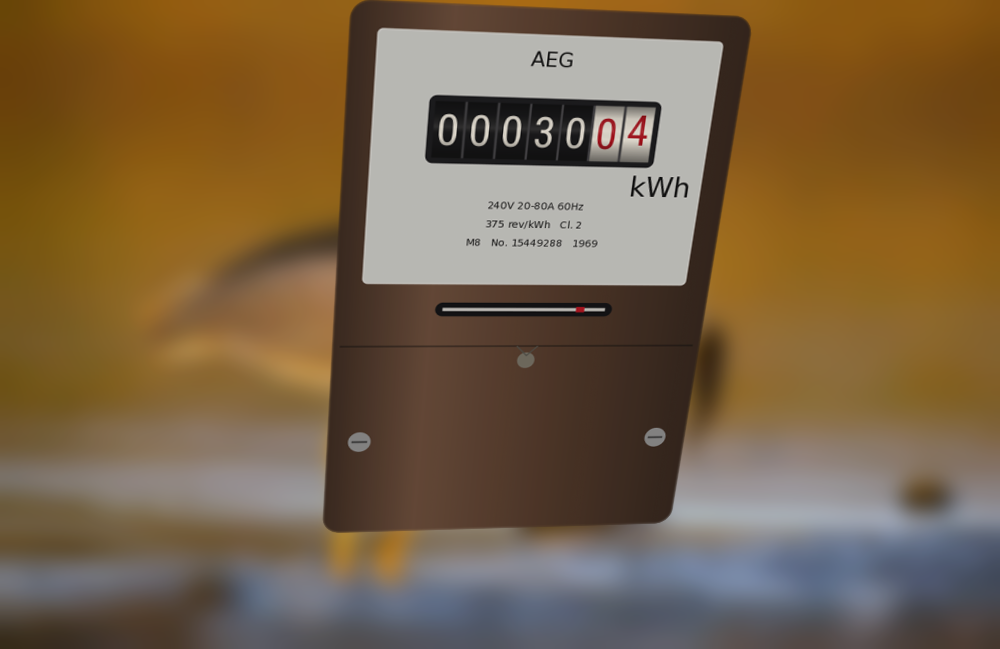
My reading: kWh 30.04
